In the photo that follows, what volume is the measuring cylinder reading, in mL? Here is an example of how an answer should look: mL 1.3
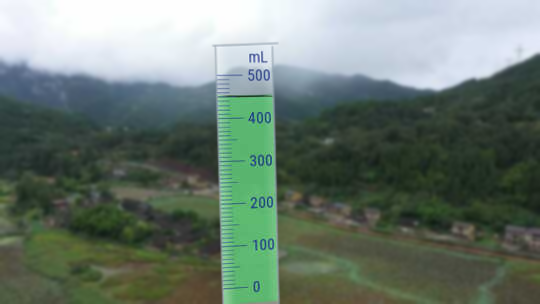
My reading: mL 450
